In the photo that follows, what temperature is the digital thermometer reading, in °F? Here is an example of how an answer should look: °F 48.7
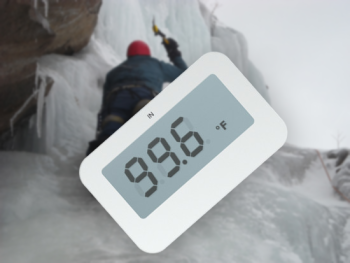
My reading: °F 99.6
